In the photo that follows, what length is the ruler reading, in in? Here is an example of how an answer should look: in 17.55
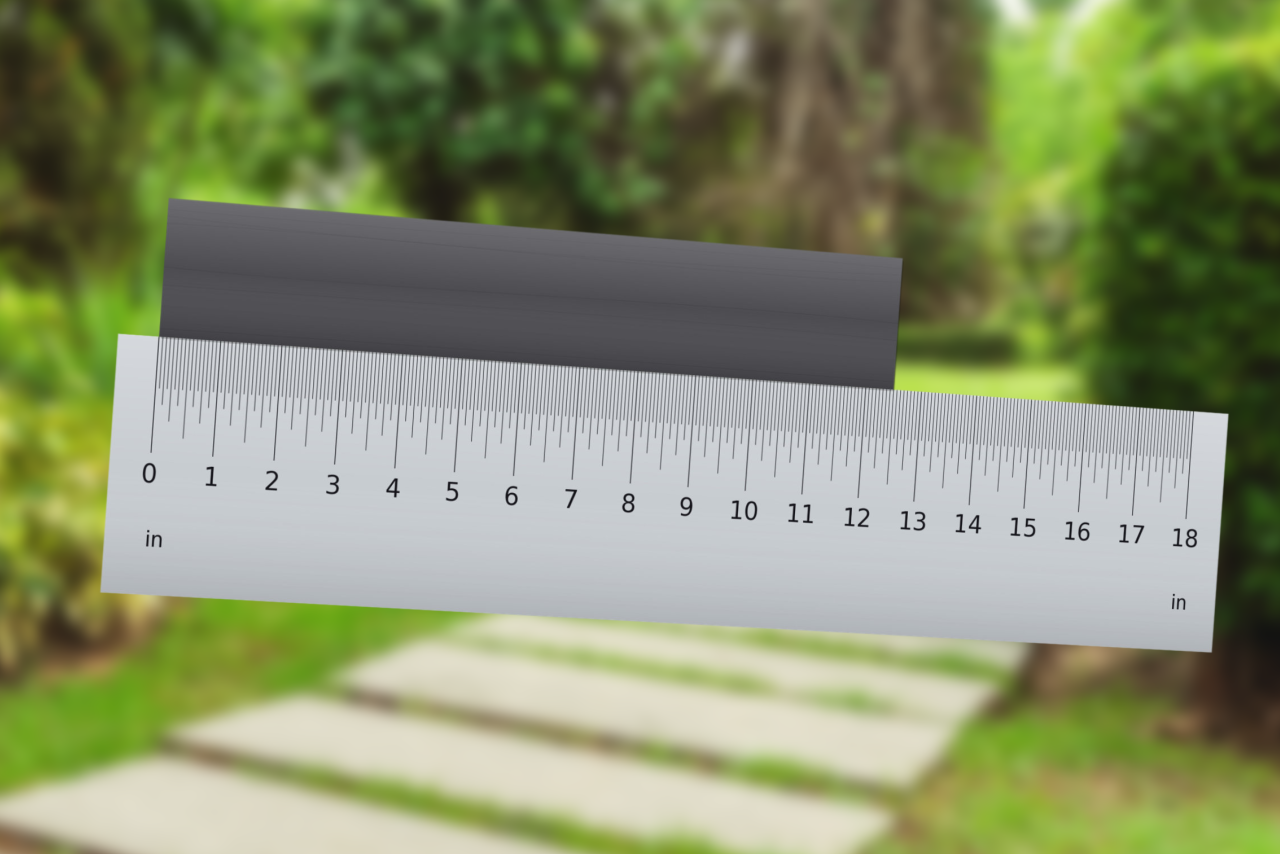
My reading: in 12.5
